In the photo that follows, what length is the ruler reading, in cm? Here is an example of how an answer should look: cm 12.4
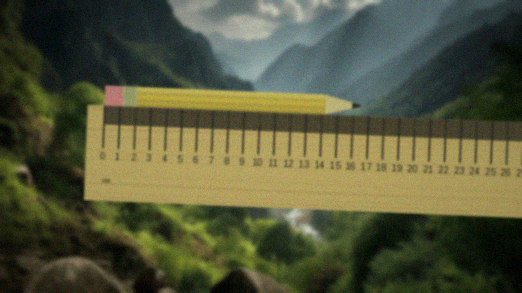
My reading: cm 16.5
